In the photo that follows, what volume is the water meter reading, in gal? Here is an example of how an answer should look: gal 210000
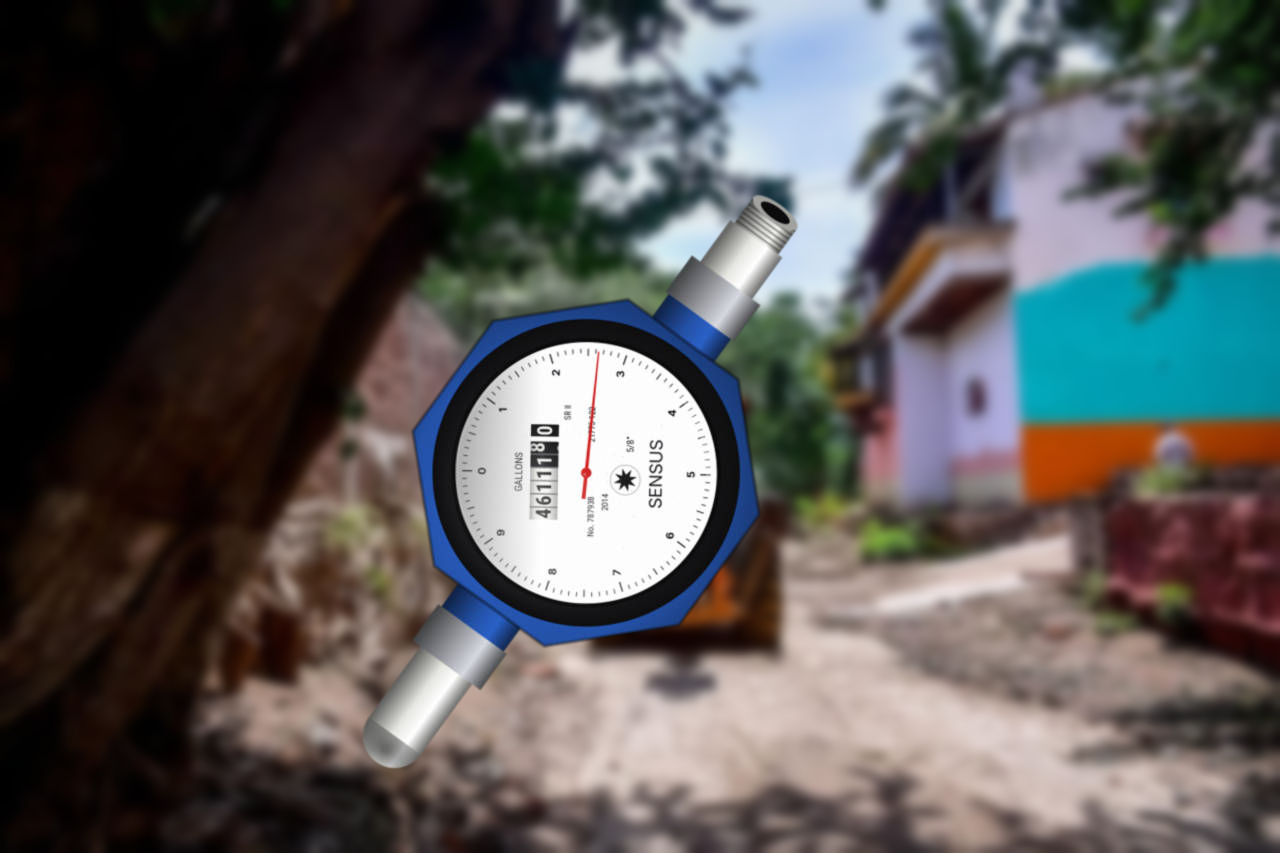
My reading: gal 4611182.6
